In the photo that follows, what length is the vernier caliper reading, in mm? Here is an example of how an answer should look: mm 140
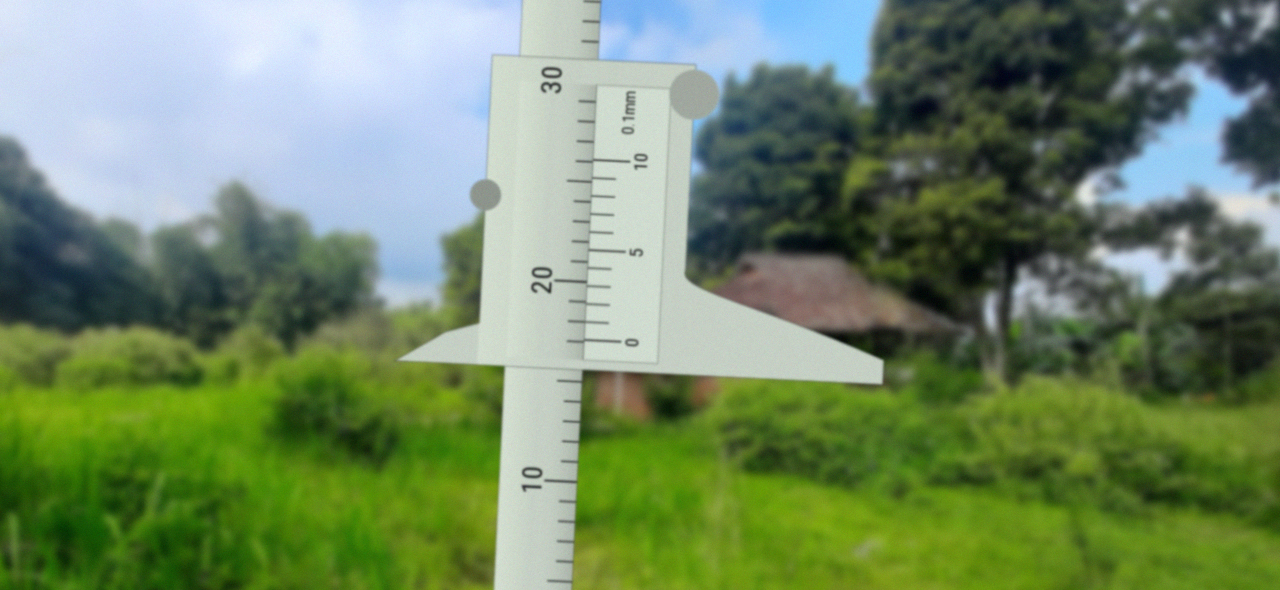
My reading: mm 17.1
